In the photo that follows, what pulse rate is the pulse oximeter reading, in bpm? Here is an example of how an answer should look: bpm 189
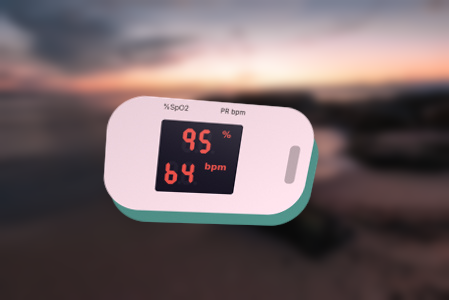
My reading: bpm 64
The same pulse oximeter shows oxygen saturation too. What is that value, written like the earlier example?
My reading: % 95
